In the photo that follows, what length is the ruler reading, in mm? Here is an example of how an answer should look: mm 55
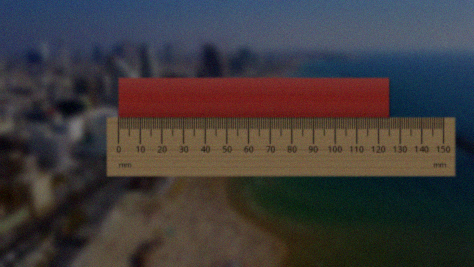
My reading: mm 125
